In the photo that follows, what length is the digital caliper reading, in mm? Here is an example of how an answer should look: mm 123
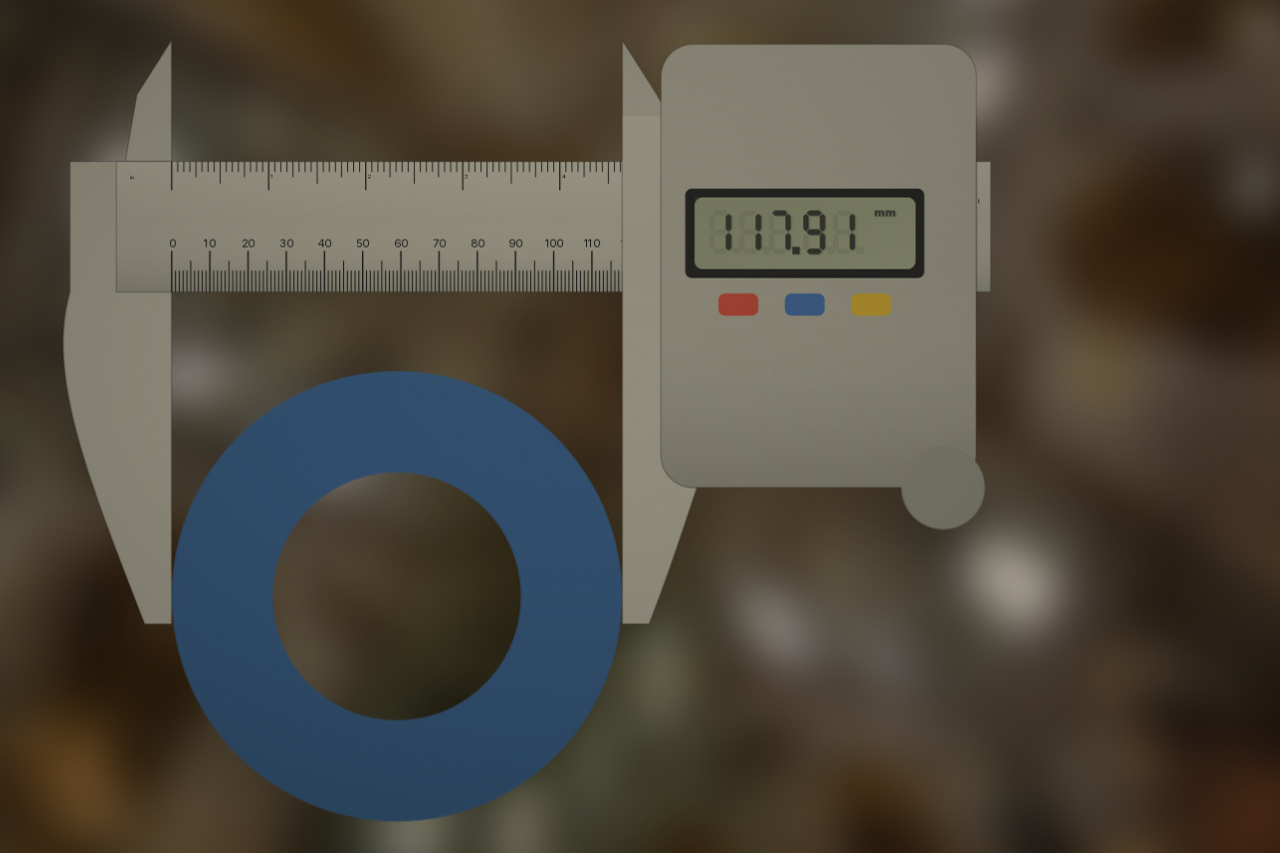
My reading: mm 117.91
